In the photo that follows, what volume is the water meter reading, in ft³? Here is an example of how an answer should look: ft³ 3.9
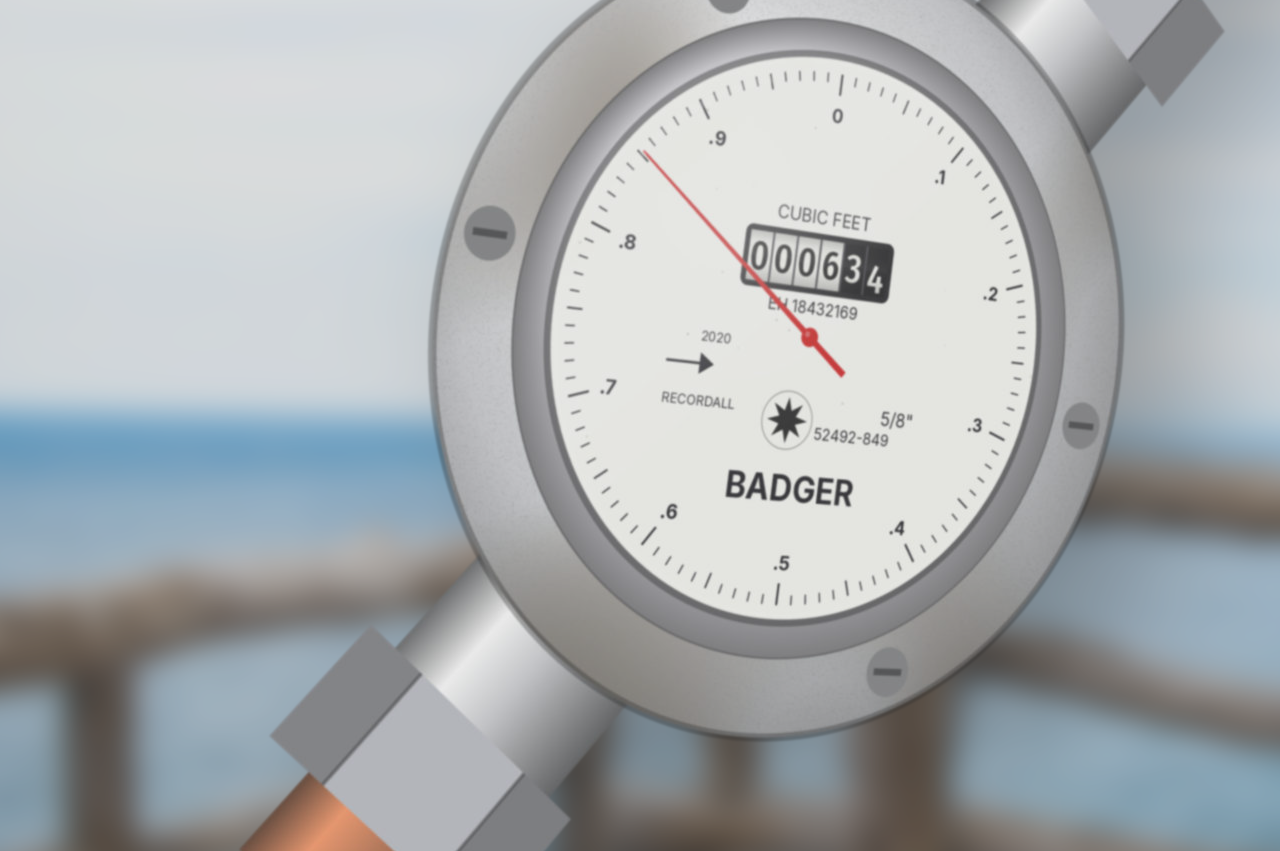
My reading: ft³ 633.85
